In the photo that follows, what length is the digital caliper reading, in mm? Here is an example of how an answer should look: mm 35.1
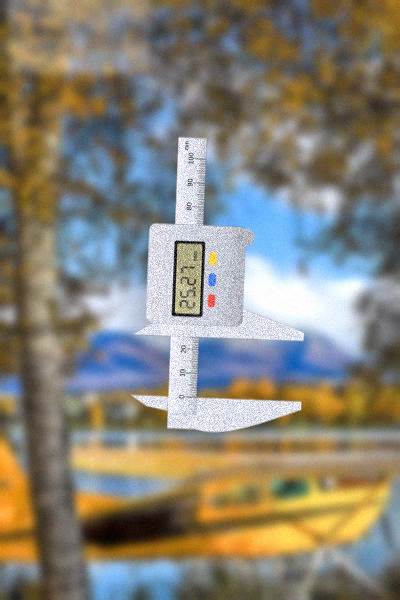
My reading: mm 25.27
